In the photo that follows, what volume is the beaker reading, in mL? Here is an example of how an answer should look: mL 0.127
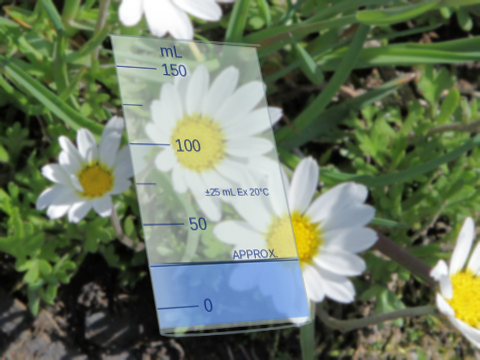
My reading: mL 25
